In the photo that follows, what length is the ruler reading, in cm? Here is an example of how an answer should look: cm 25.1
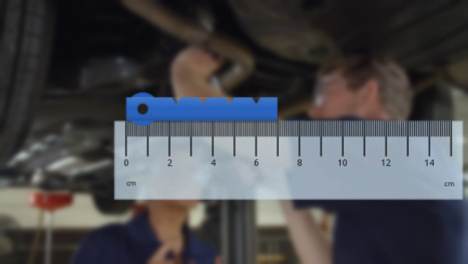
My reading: cm 7
